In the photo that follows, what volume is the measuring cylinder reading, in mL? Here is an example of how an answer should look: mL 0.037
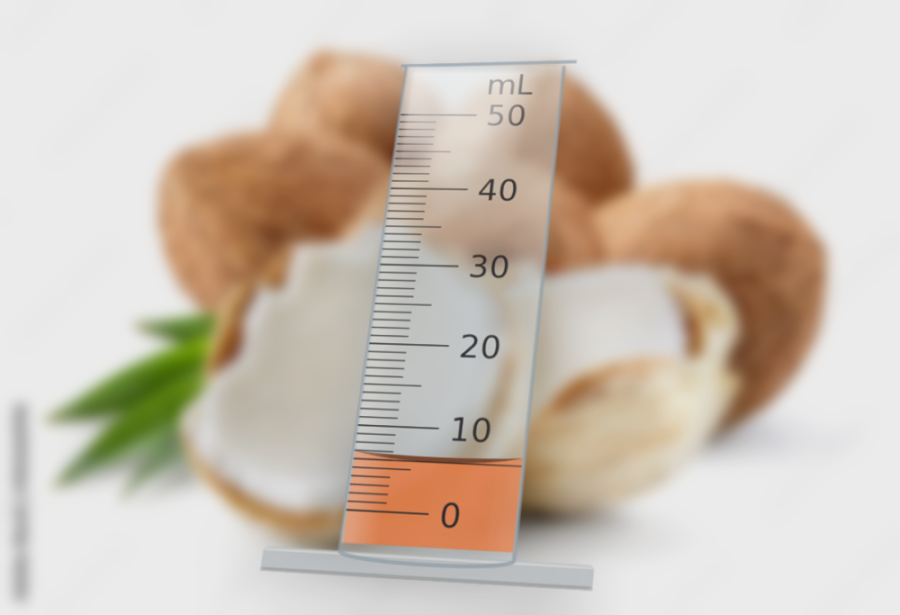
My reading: mL 6
